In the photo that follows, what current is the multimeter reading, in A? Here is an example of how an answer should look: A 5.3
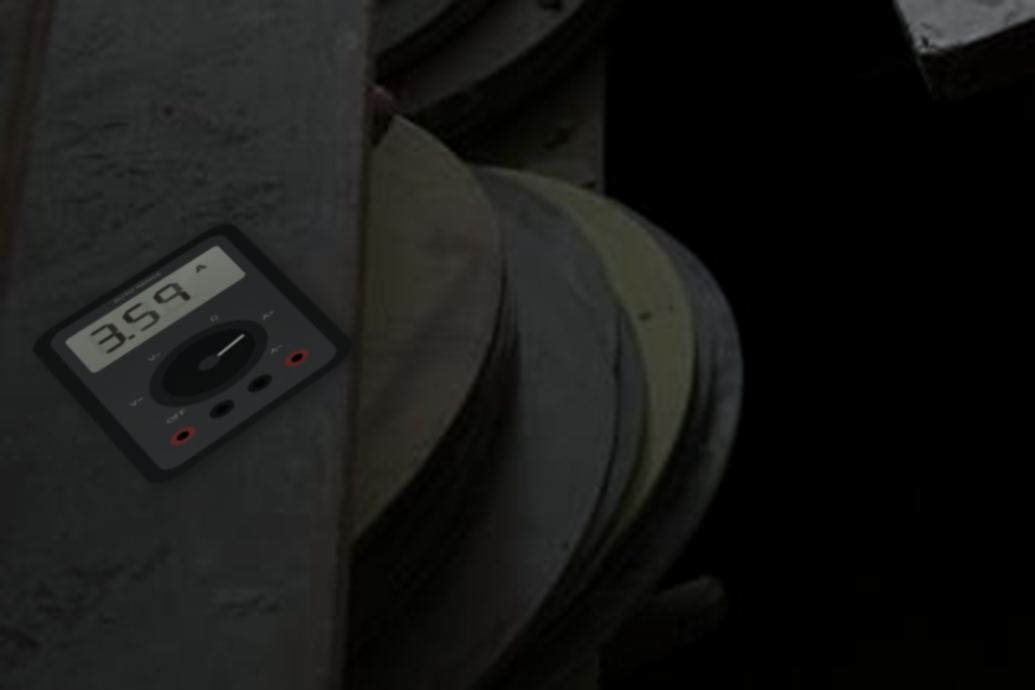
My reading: A 3.59
